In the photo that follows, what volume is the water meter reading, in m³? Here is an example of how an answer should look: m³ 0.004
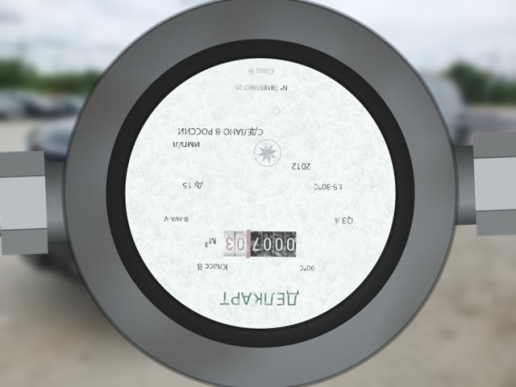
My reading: m³ 7.03
